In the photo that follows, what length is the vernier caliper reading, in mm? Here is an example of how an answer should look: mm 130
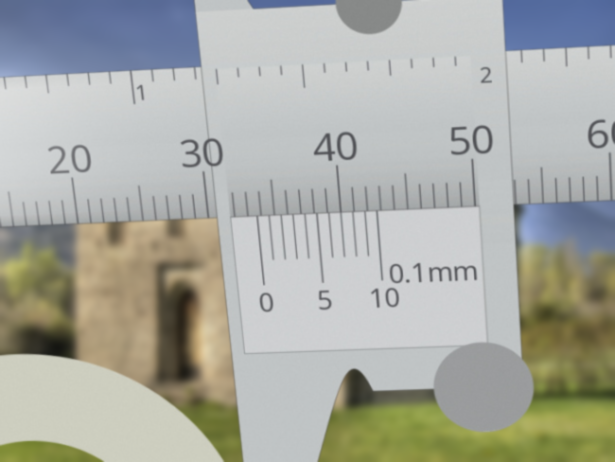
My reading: mm 33.7
